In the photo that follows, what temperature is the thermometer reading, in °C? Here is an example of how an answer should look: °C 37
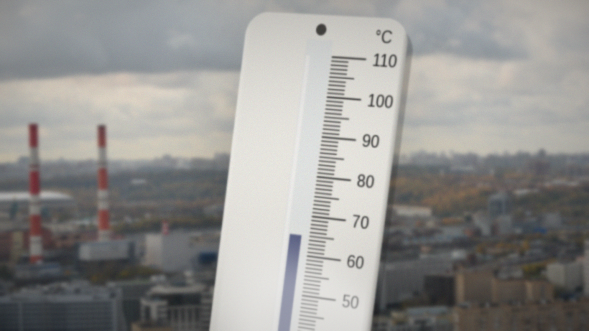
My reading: °C 65
